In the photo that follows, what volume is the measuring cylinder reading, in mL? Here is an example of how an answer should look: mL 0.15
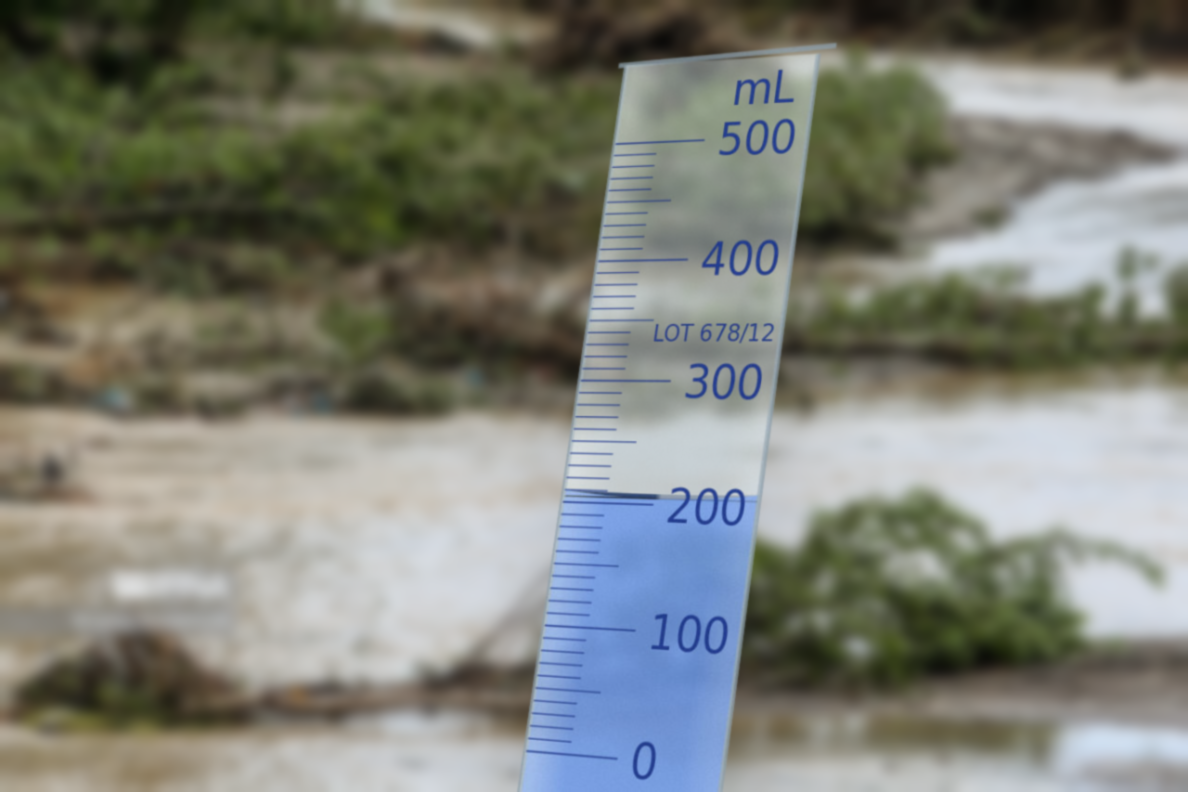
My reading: mL 205
